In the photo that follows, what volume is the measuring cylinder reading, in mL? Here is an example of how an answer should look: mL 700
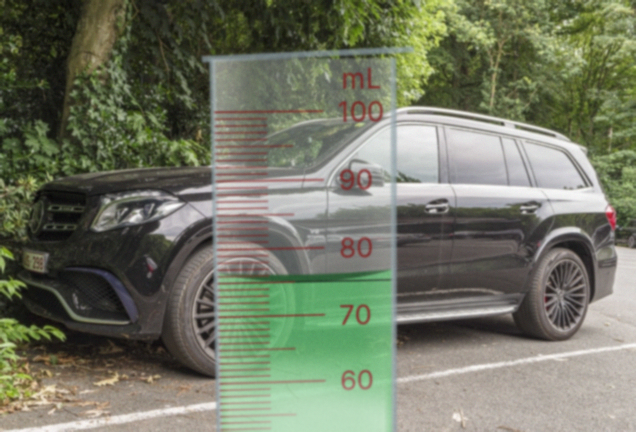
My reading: mL 75
